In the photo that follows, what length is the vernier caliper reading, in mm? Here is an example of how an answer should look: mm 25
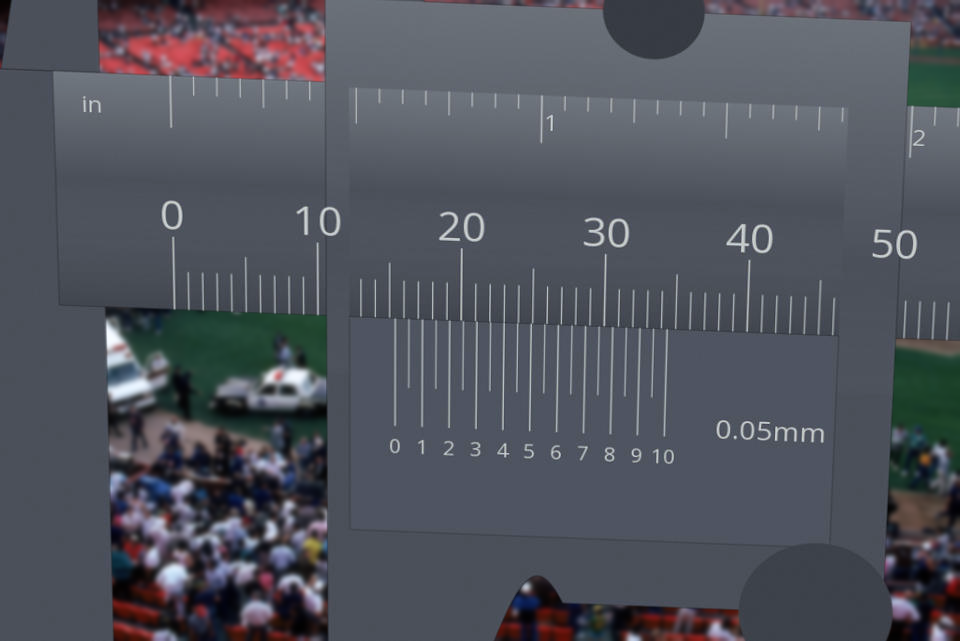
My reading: mm 15.4
